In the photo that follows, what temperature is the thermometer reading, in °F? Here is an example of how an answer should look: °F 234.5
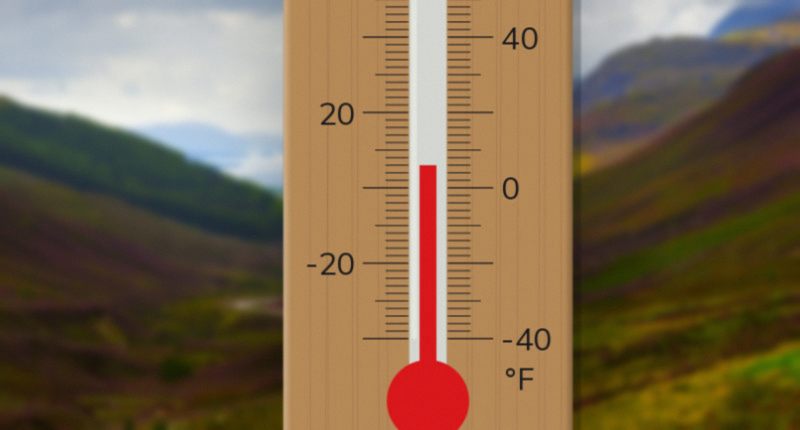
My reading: °F 6
